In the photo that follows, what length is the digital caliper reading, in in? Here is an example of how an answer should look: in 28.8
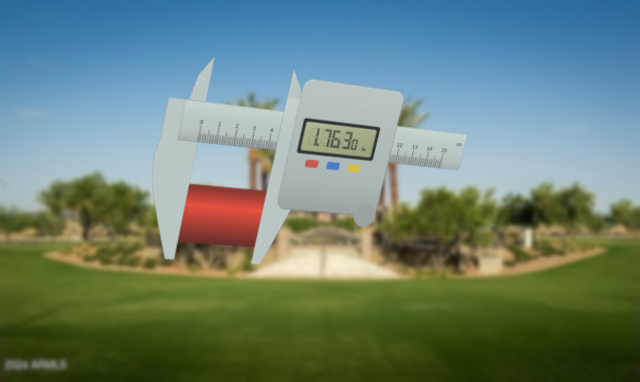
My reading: in 1.7630
